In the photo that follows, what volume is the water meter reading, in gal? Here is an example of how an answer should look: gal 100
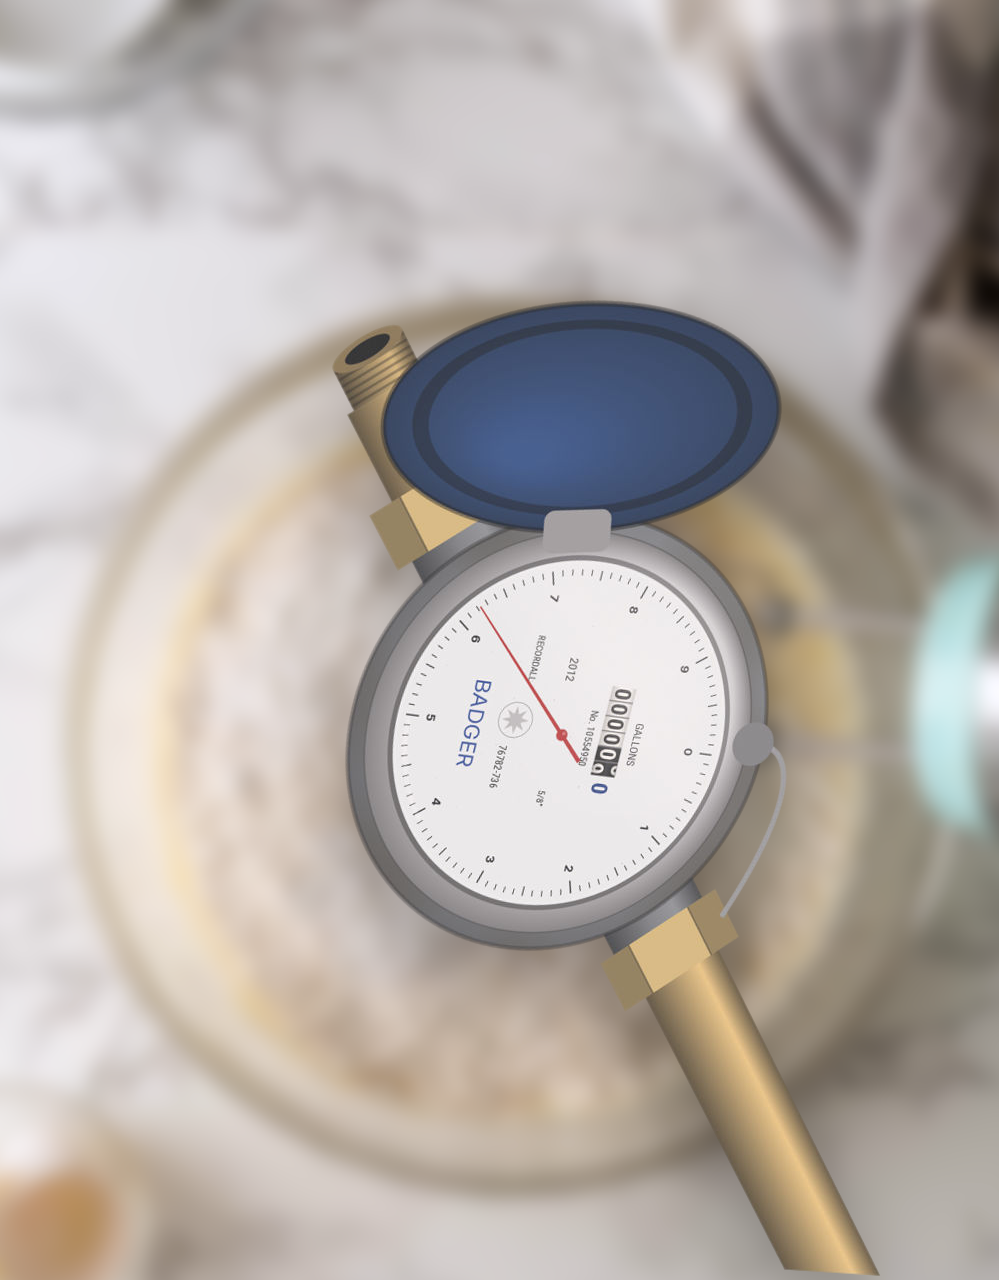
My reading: gal 86.2
